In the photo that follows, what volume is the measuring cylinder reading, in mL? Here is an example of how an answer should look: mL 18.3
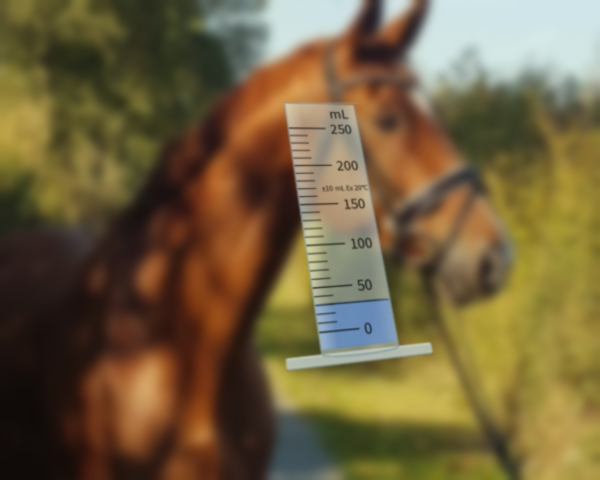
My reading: mL 30
